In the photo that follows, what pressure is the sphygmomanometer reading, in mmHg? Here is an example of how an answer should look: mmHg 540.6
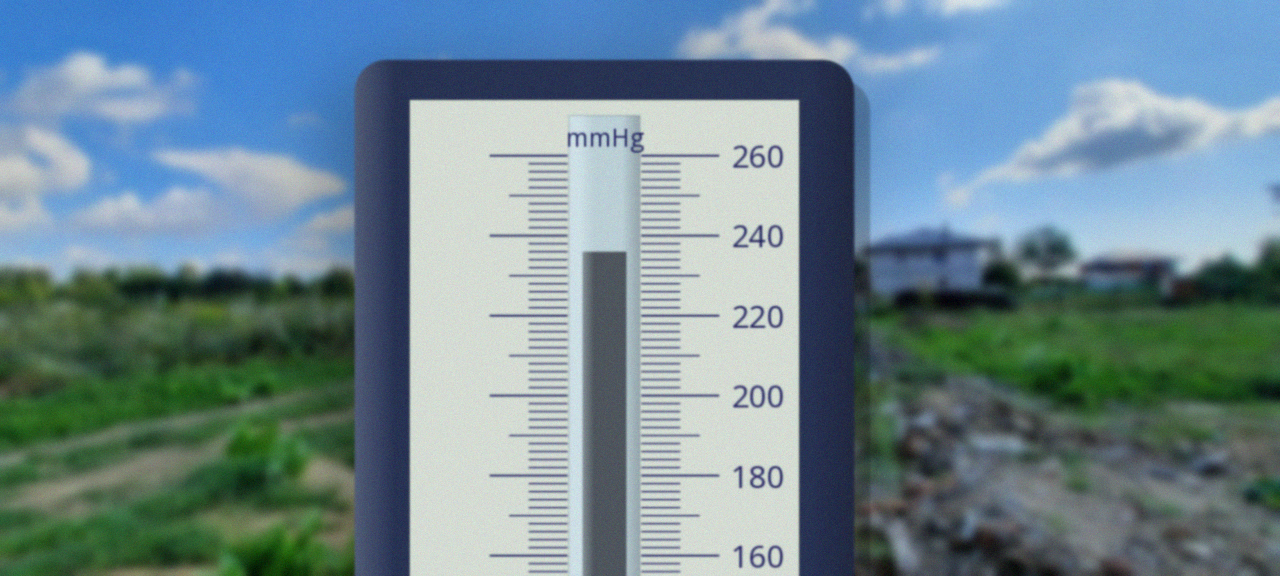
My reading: mmHg 236
